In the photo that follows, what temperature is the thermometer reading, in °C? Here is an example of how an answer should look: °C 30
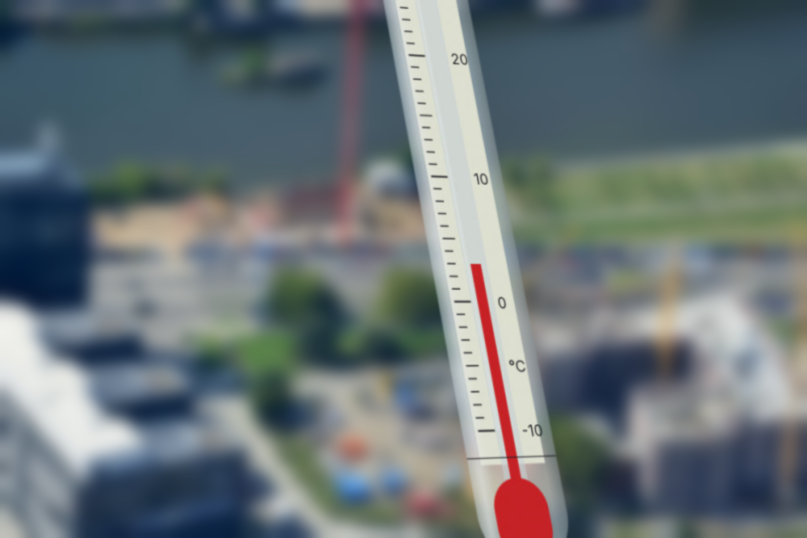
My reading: °C 3
